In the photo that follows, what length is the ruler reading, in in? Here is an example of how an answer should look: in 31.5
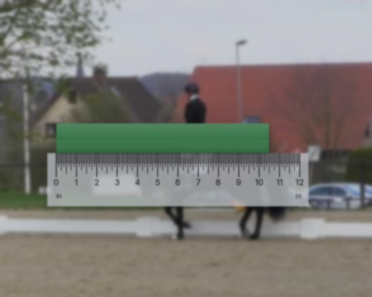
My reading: in 10.5
